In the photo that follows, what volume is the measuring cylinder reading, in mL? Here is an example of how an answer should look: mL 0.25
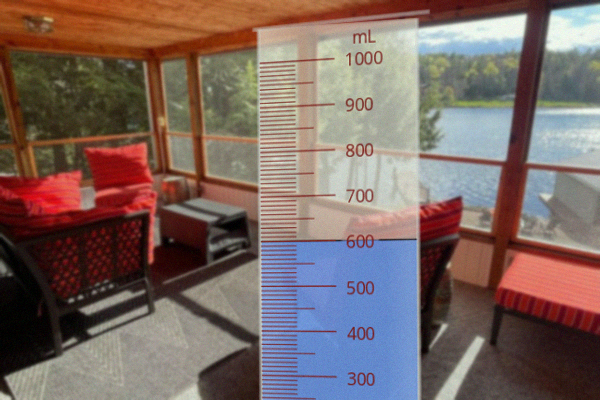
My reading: mL 600
